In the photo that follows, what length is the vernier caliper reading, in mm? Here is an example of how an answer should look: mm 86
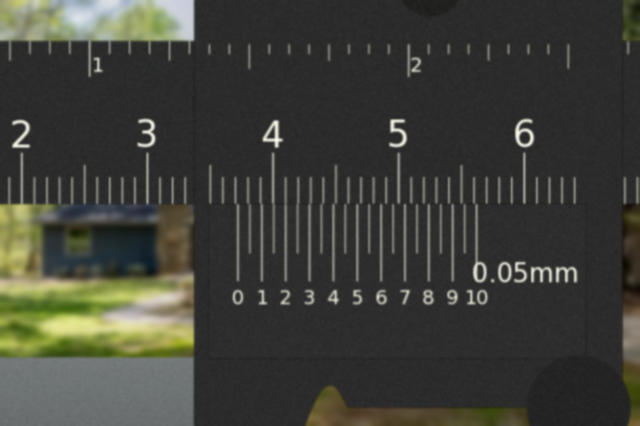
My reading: mm 37.2
